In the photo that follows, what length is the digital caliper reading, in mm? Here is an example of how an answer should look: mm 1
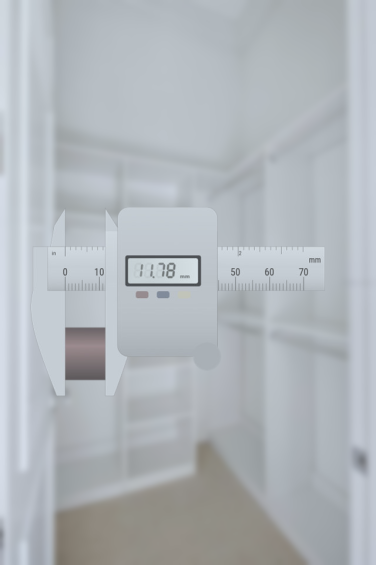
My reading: mm 11.78
